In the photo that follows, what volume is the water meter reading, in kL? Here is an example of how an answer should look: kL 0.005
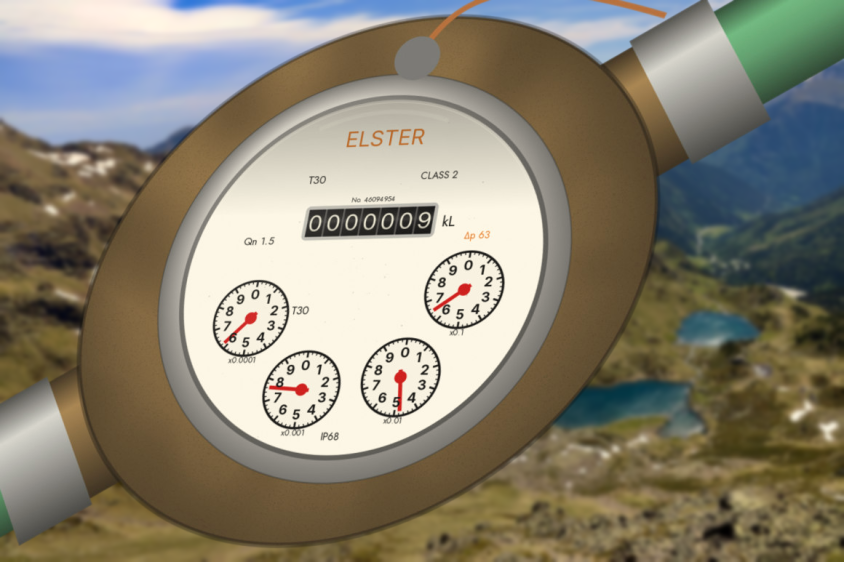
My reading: kL 9.6476
